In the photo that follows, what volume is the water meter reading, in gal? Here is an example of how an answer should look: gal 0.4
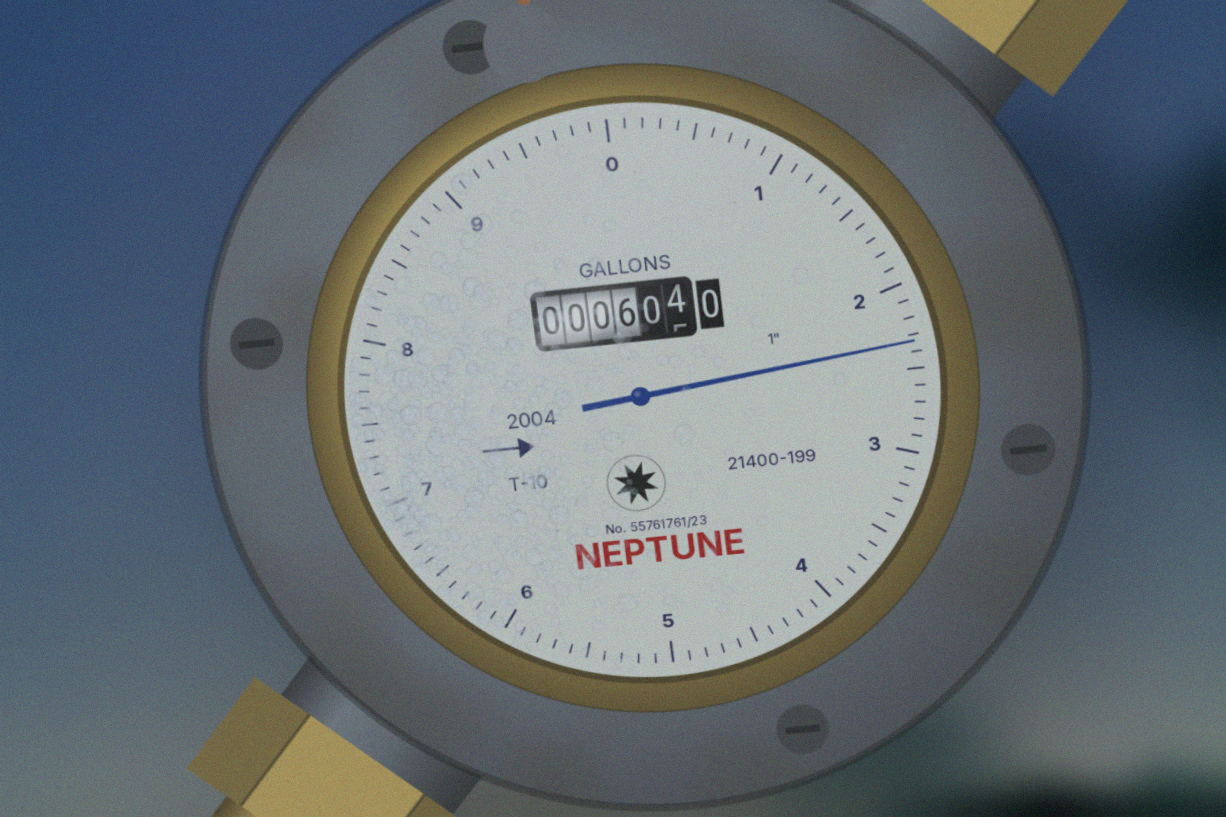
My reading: gal 6042.3
